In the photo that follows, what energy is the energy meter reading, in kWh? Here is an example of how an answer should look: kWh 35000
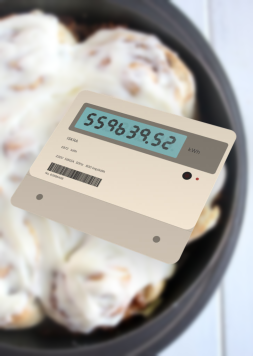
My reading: kWh 559639.52
